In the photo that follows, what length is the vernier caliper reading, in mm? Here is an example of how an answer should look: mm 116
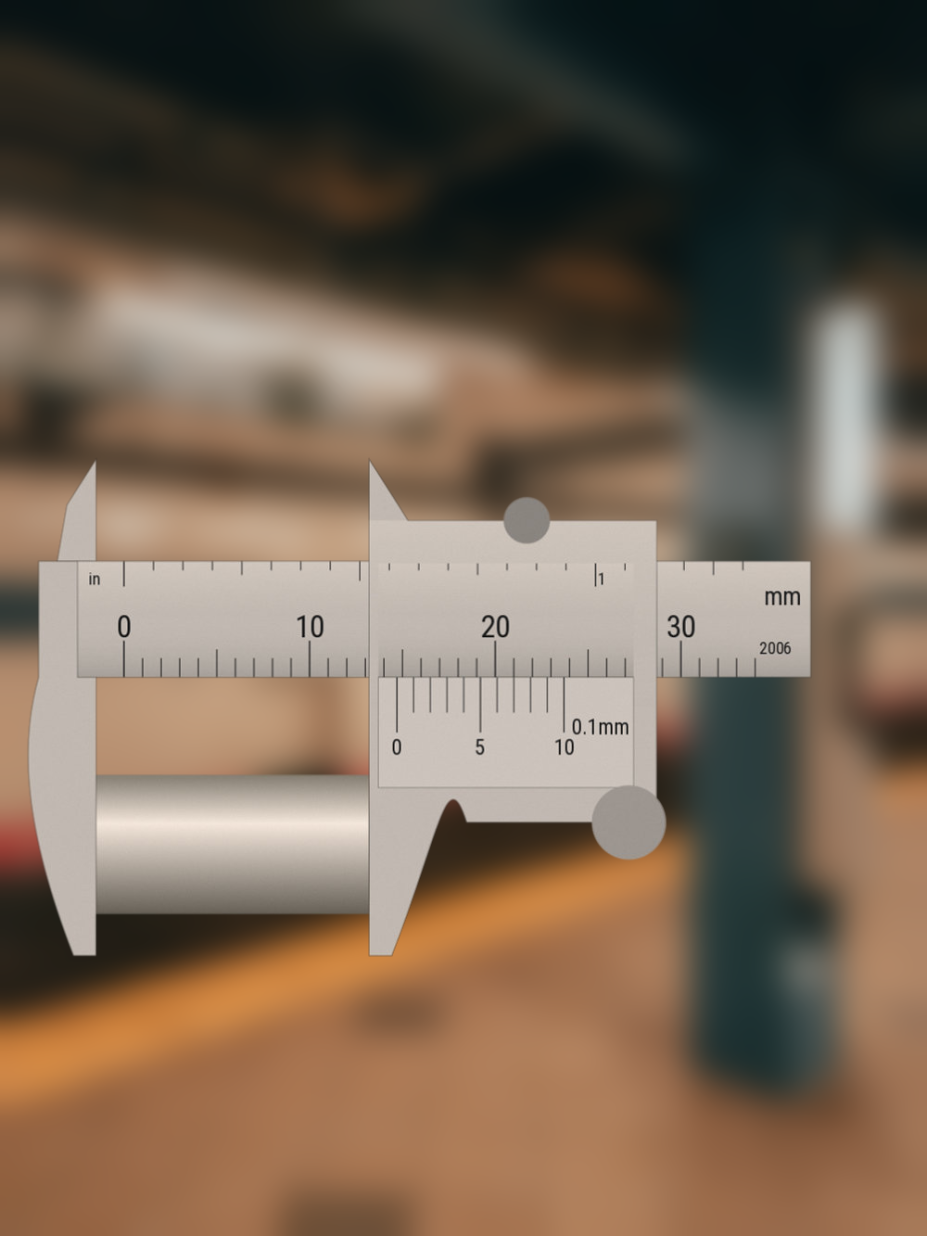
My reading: mm 14.7
